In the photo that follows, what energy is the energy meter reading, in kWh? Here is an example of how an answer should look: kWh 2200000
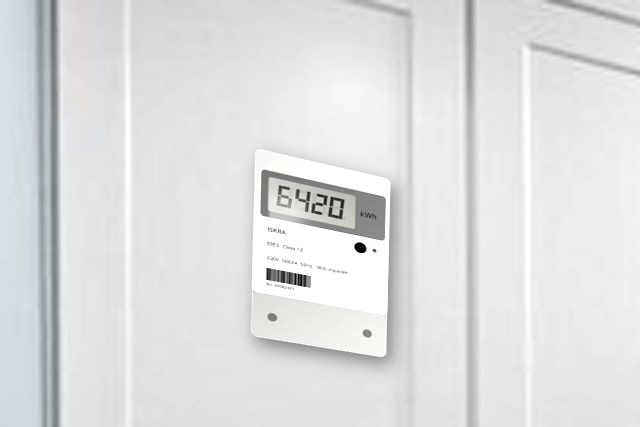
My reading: kWh 6420
